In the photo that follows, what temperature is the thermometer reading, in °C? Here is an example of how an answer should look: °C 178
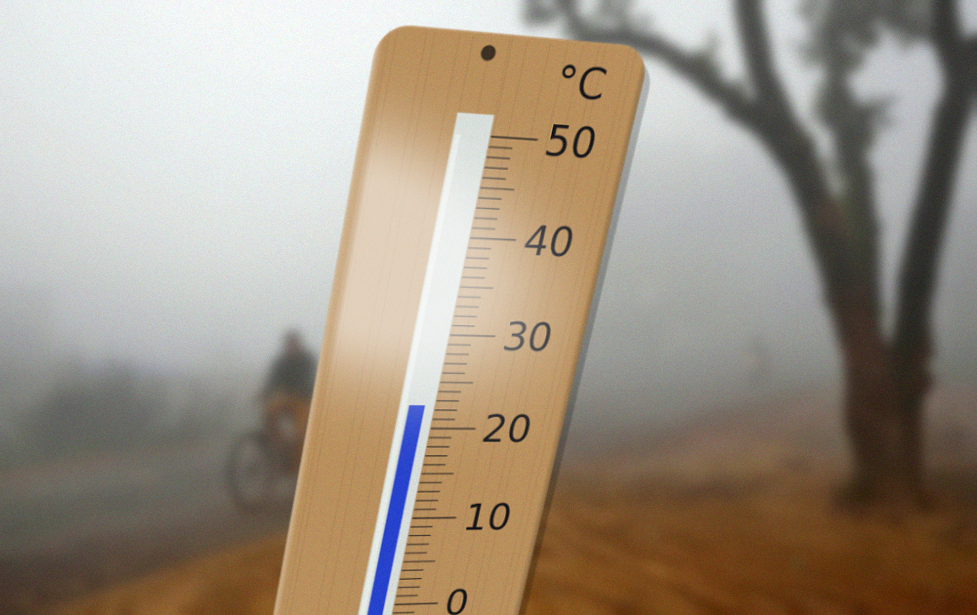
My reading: °C 22.5
